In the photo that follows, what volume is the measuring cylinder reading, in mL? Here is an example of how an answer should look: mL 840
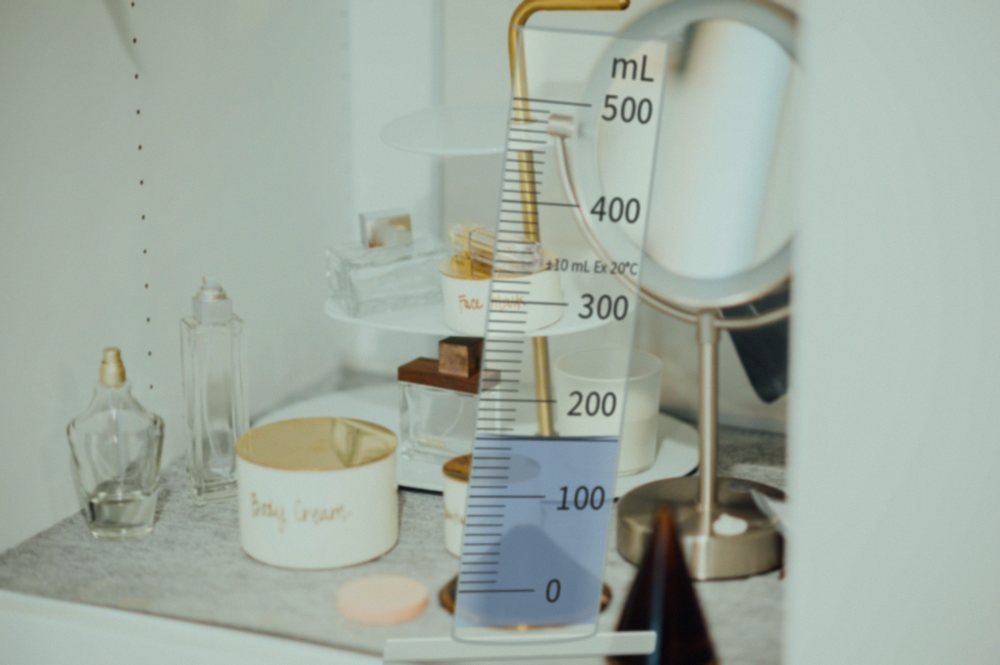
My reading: mL 160
